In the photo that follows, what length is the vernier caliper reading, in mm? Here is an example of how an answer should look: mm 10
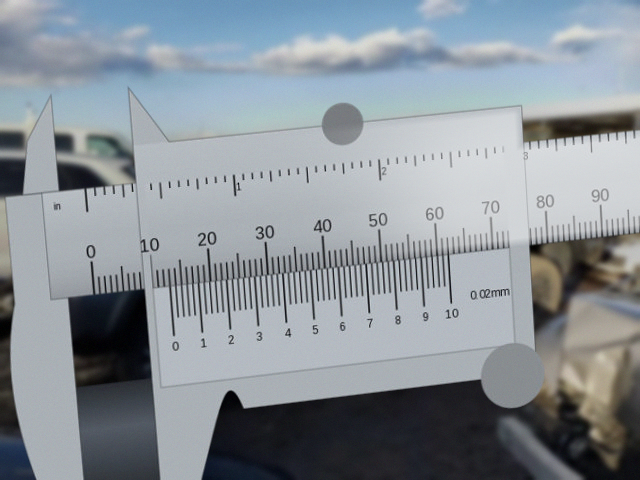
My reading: mm 13.0
